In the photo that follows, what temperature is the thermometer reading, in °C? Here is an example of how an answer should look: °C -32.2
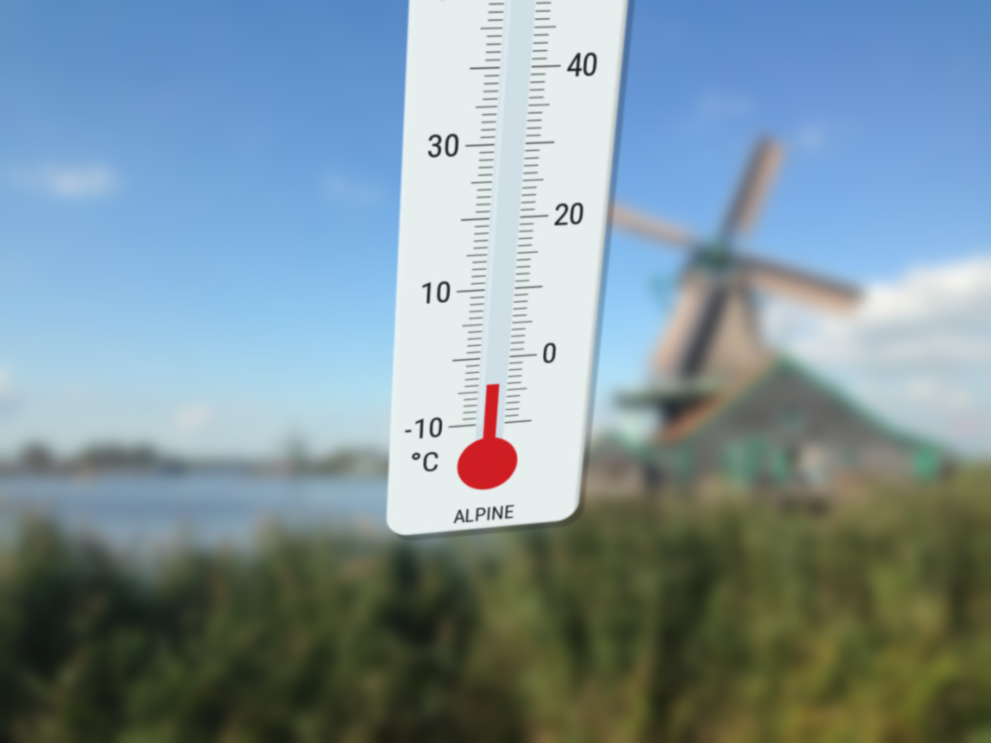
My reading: °C -4
